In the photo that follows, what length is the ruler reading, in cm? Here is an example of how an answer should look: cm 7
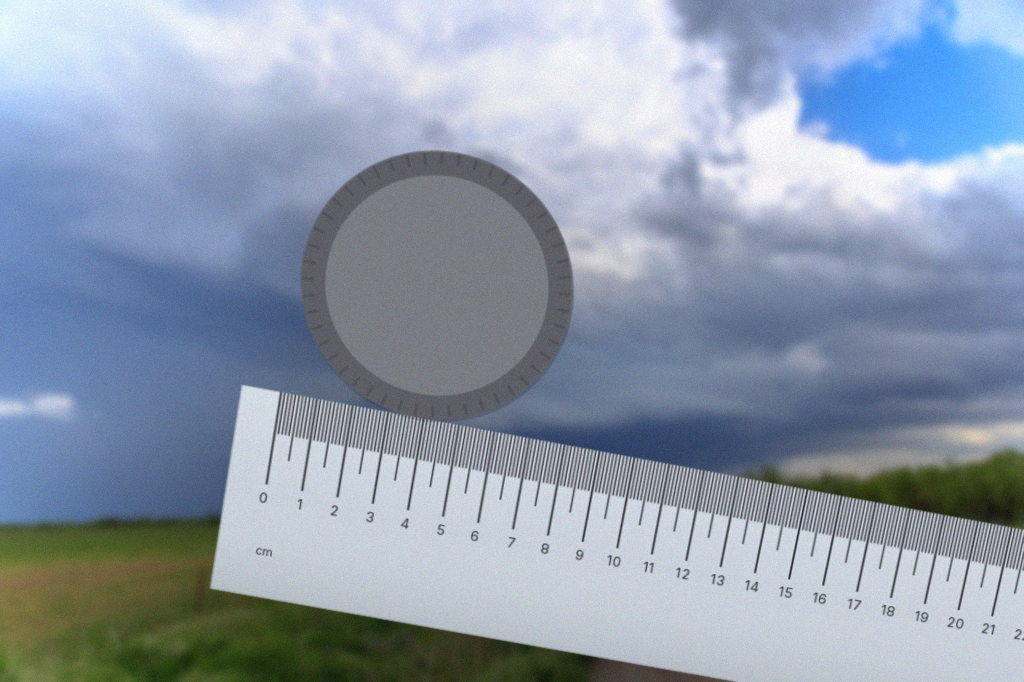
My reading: cm 7.5
